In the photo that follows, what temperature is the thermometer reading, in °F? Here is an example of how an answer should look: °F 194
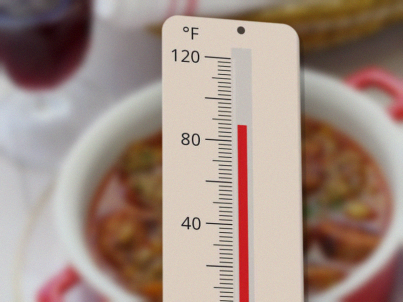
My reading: °F 88
